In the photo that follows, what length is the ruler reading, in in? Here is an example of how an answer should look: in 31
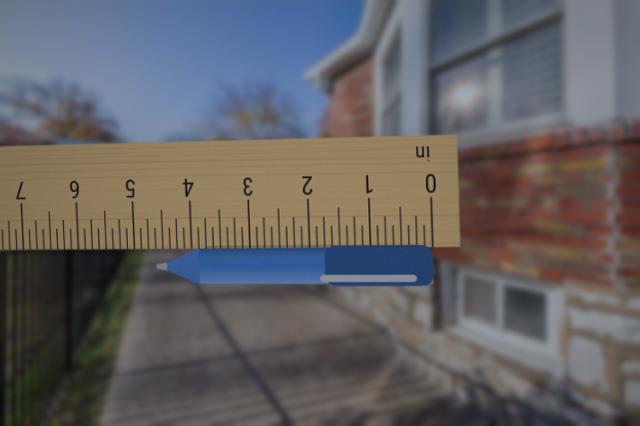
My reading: in 4.625
